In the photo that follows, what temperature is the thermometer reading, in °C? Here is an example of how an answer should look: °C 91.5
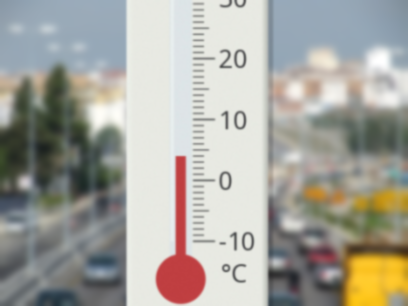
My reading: °C 4
